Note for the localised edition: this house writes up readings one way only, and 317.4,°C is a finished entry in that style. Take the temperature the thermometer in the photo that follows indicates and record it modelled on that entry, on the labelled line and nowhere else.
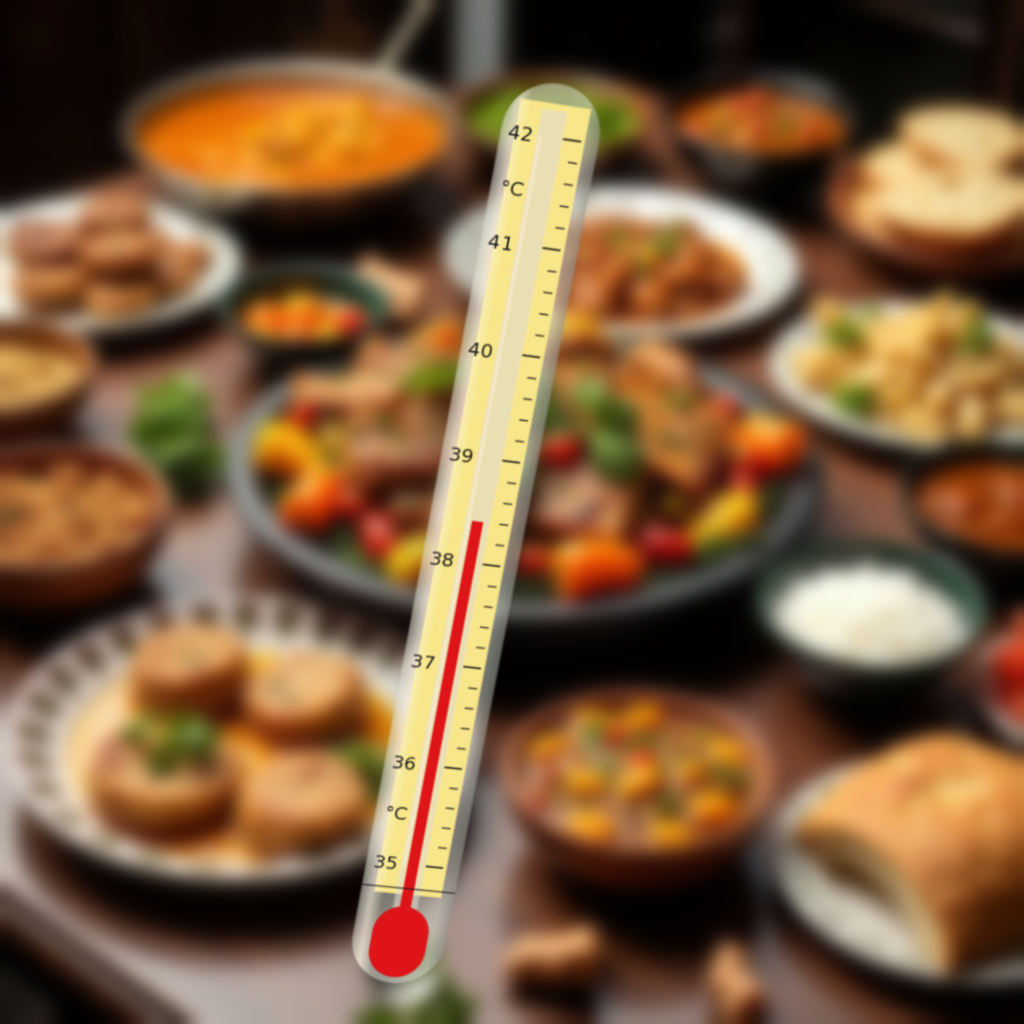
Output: 38.4,°C
